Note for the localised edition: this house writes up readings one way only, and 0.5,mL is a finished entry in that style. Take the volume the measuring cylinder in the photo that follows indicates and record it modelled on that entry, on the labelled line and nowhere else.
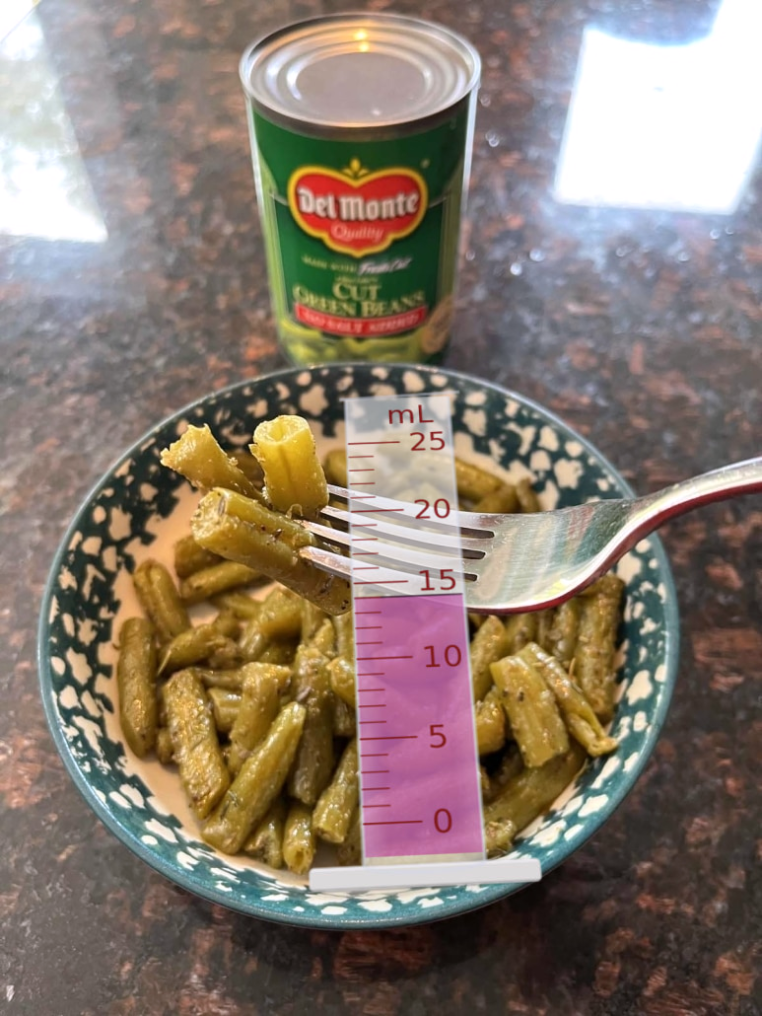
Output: 14,mL
